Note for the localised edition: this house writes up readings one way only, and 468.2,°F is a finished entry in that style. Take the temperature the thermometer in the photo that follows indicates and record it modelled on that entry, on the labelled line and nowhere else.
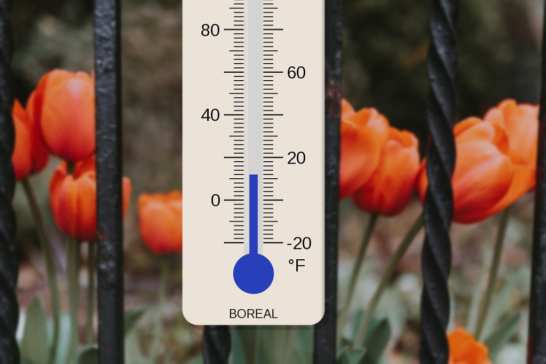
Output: 12,°F
